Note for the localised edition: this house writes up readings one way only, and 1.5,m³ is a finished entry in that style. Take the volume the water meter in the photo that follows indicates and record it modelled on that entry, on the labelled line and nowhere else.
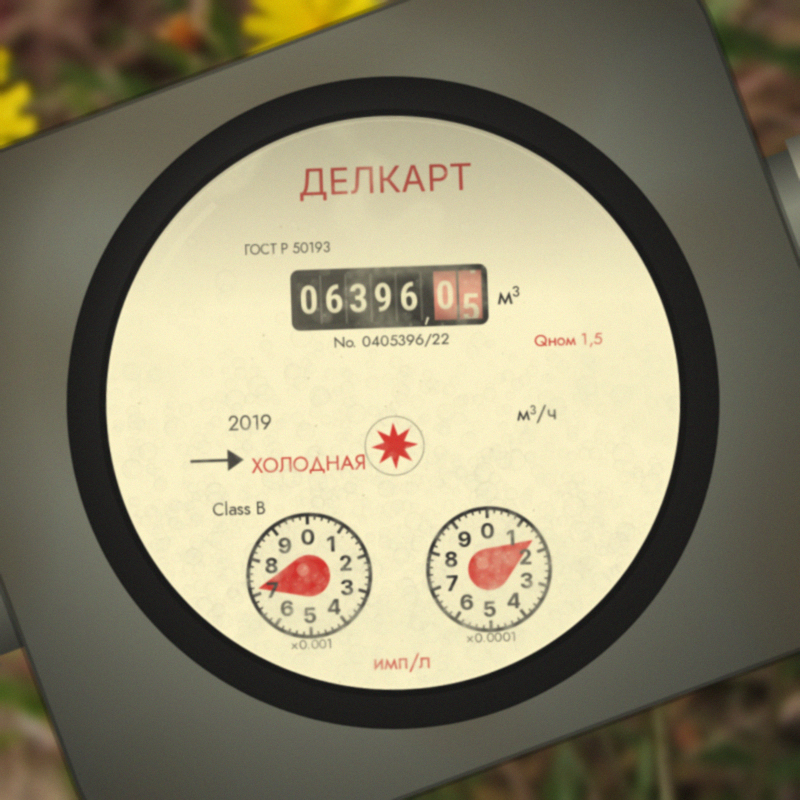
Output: 6396.0471,m³
